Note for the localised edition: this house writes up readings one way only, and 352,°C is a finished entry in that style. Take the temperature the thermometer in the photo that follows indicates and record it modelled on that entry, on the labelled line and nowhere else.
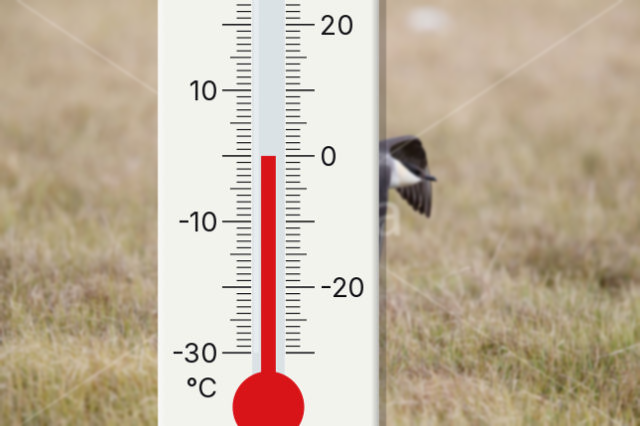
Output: 0,°C
